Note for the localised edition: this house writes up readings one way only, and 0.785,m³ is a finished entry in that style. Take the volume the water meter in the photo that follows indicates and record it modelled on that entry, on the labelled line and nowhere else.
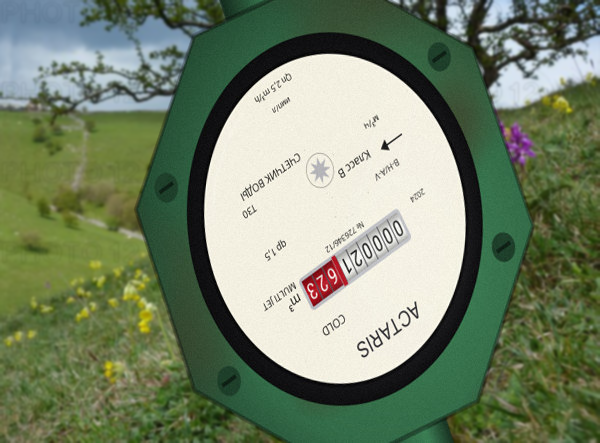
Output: 21.623,m³
